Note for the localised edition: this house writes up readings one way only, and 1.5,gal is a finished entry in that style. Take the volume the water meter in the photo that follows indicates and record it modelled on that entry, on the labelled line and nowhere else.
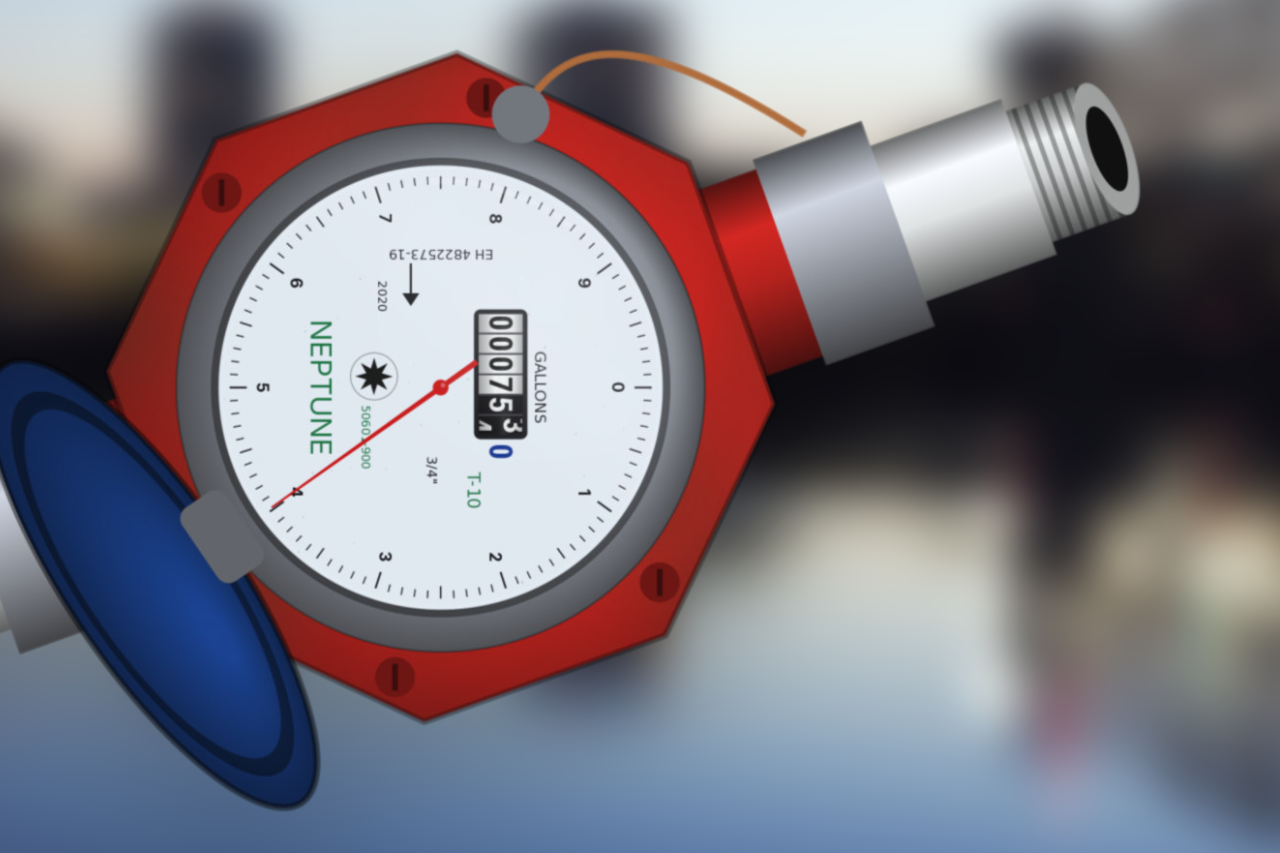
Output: 7534.0,gal
